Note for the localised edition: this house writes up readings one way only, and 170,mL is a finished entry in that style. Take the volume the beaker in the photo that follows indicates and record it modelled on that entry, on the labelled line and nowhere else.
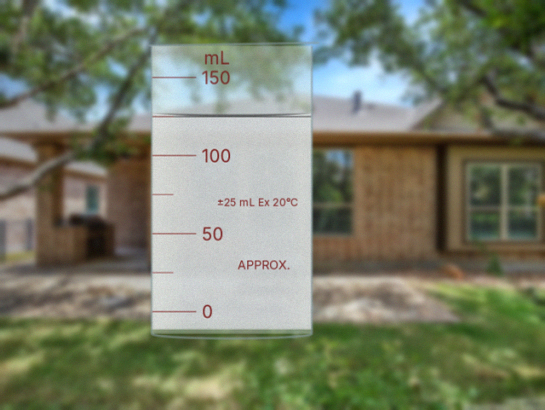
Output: 125,mL
